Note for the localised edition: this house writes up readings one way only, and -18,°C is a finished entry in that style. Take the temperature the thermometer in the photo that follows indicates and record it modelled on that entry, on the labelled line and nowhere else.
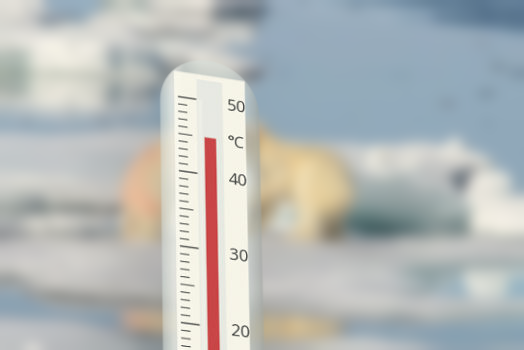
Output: 45,°C
